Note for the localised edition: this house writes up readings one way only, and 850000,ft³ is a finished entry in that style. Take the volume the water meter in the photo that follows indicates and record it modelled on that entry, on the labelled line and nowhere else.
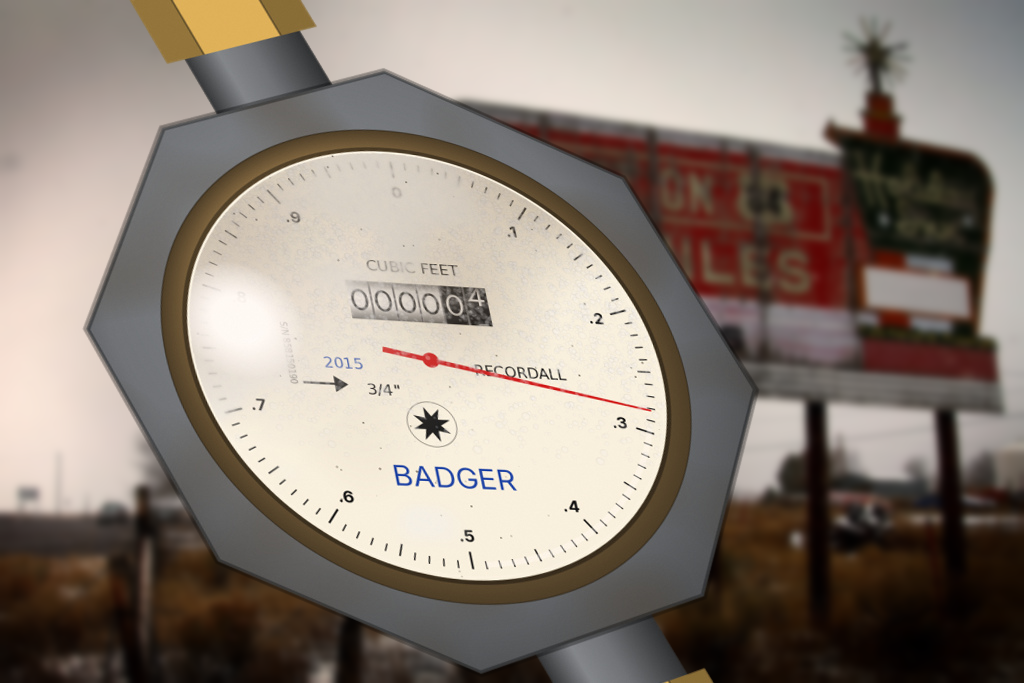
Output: 4.28,ft³
